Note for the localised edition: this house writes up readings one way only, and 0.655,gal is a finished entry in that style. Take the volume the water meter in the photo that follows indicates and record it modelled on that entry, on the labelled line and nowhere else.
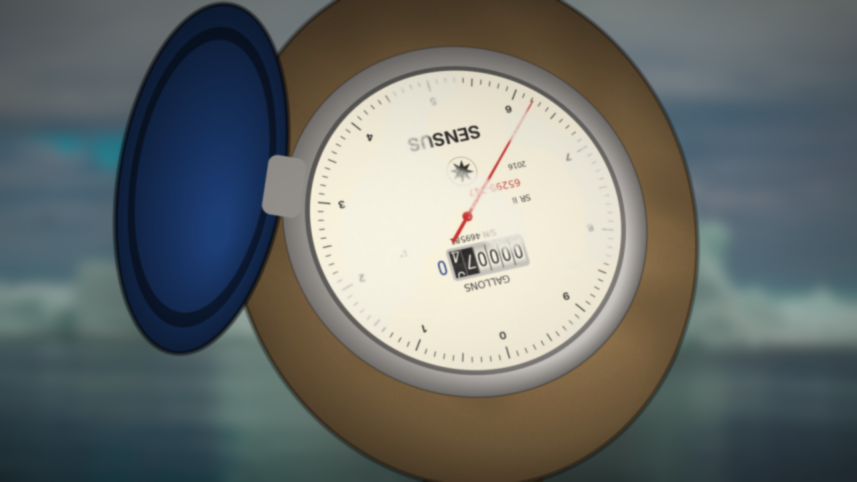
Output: 736.2,gal
